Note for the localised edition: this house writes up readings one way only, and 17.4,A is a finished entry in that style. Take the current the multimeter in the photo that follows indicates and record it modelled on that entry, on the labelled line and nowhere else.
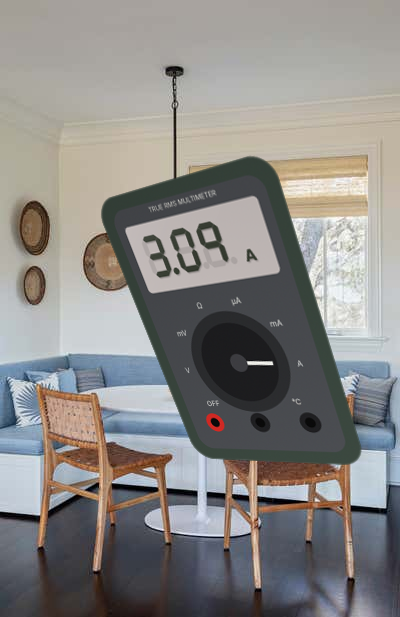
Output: 3.09,A
